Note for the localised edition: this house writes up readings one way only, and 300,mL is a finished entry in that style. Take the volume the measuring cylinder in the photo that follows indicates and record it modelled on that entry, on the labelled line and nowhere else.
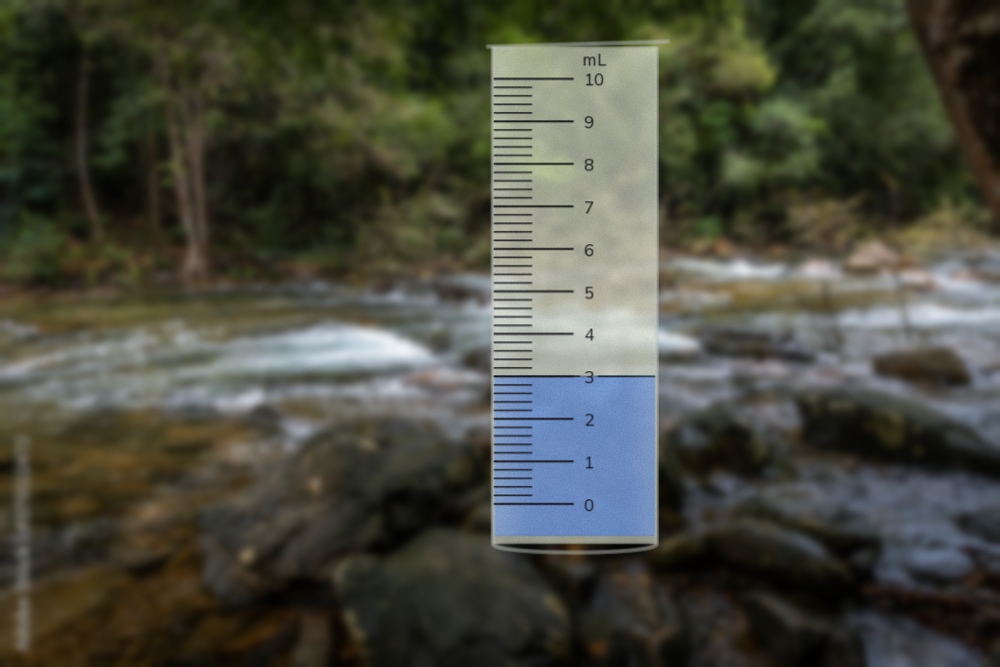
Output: 3,mL
